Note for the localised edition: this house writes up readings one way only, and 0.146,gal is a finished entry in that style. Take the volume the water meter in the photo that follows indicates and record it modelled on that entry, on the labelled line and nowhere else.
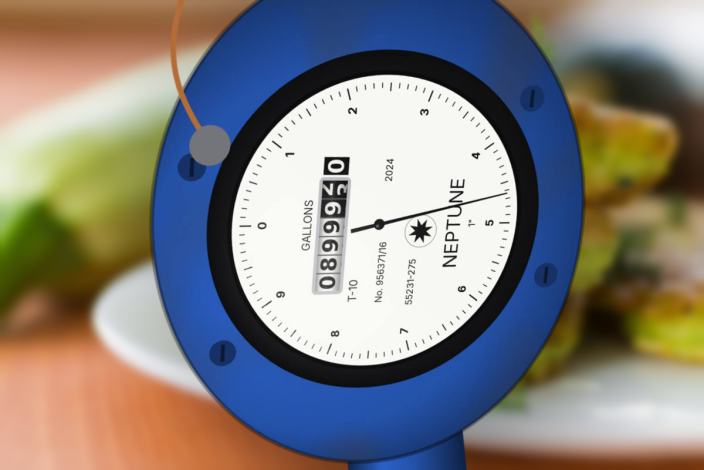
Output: 899924.6,gal
